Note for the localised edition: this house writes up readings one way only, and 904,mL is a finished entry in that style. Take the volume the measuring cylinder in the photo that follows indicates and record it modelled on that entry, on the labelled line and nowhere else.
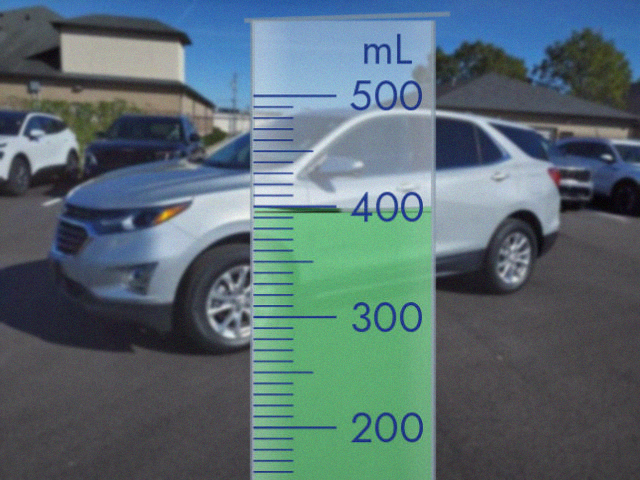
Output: 395,mL
